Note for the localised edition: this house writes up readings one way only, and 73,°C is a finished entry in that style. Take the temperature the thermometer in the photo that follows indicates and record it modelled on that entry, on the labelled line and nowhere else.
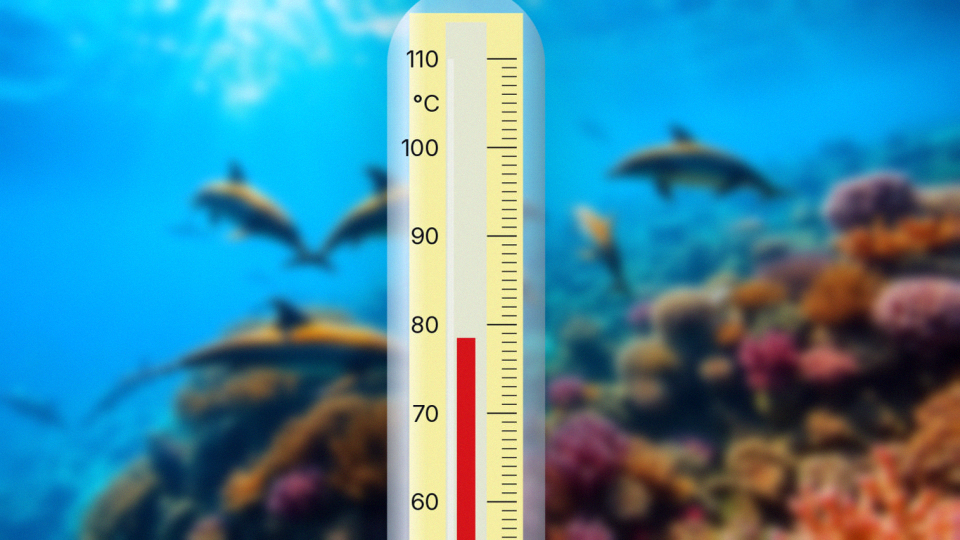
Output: 78.5,°C
